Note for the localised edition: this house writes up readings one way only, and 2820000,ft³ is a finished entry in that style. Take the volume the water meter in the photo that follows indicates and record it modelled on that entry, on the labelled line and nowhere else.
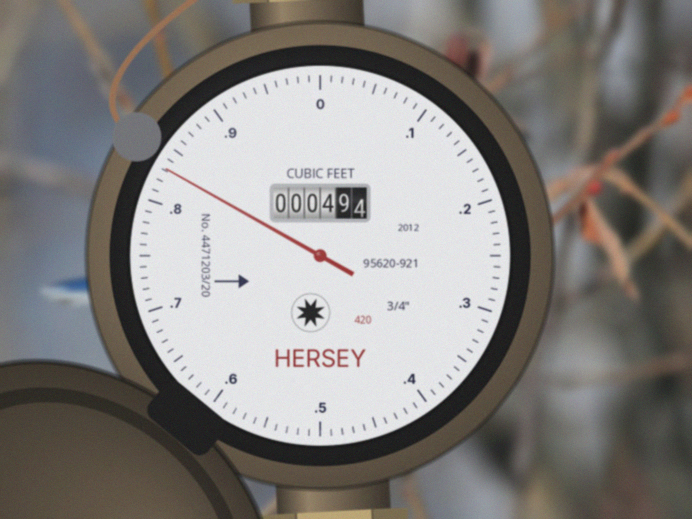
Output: 493.83,ft³
